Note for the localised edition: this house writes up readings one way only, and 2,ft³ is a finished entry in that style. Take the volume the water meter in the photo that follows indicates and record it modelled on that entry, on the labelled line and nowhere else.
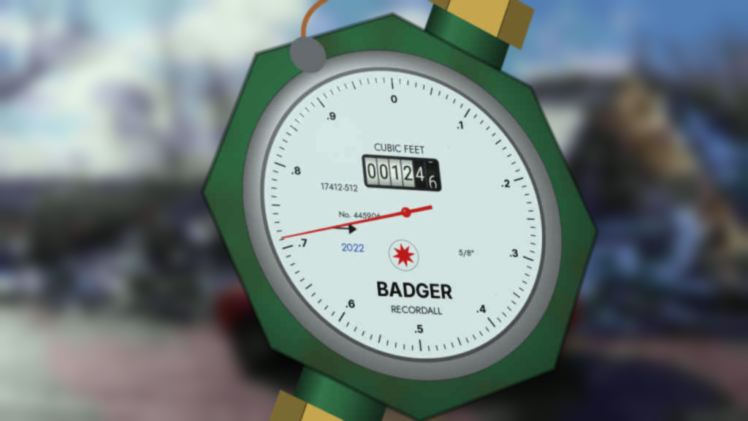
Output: 1245.71,ft³
